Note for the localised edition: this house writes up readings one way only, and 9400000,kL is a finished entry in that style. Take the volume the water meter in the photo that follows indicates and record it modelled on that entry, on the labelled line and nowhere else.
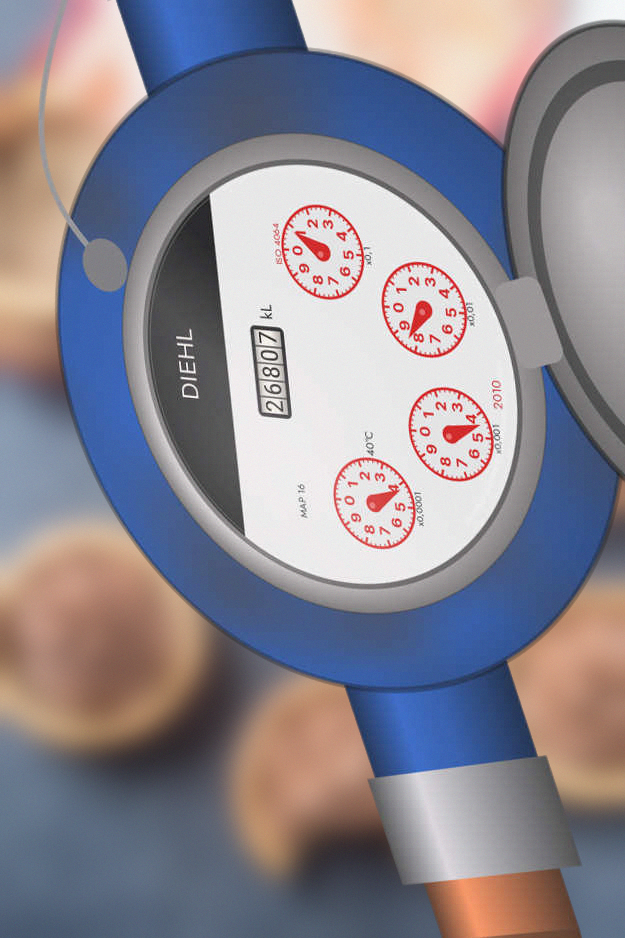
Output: 26807.0844,kL
